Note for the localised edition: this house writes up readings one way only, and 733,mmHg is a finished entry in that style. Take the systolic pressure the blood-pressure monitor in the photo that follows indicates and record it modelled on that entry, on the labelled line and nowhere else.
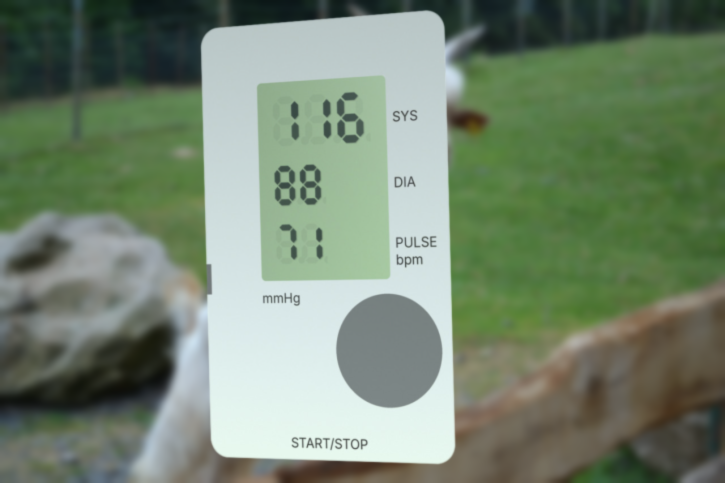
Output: 116,mmHg
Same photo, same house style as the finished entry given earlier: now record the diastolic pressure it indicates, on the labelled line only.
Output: 88,mmHg
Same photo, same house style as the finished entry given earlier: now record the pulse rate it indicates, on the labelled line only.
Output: 71,bpm
